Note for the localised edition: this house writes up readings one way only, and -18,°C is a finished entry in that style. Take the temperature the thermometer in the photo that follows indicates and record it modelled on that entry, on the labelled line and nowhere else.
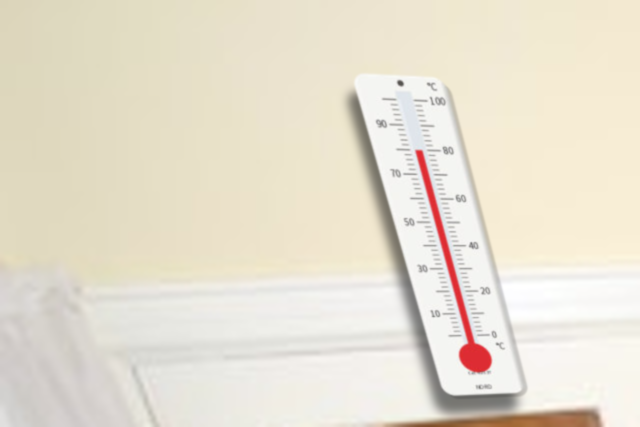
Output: 80,°C
